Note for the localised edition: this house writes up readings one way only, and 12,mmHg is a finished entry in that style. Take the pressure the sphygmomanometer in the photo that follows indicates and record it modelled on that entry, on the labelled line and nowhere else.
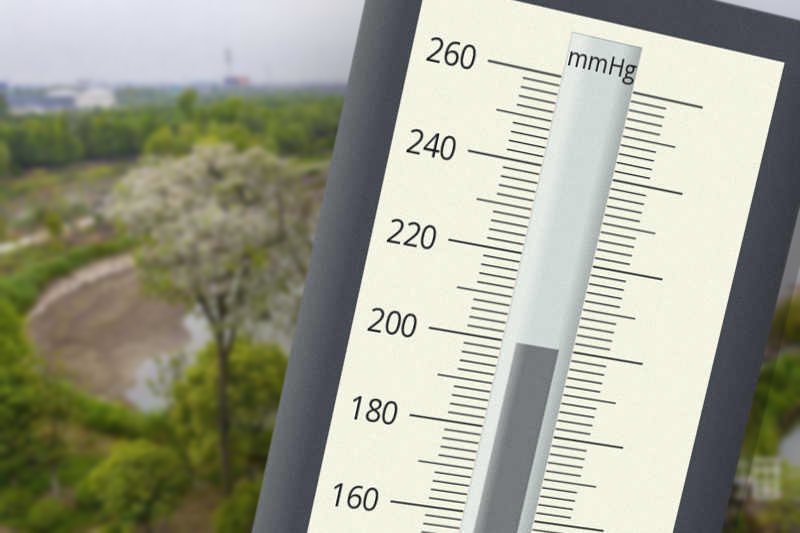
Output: 200,mmHg
